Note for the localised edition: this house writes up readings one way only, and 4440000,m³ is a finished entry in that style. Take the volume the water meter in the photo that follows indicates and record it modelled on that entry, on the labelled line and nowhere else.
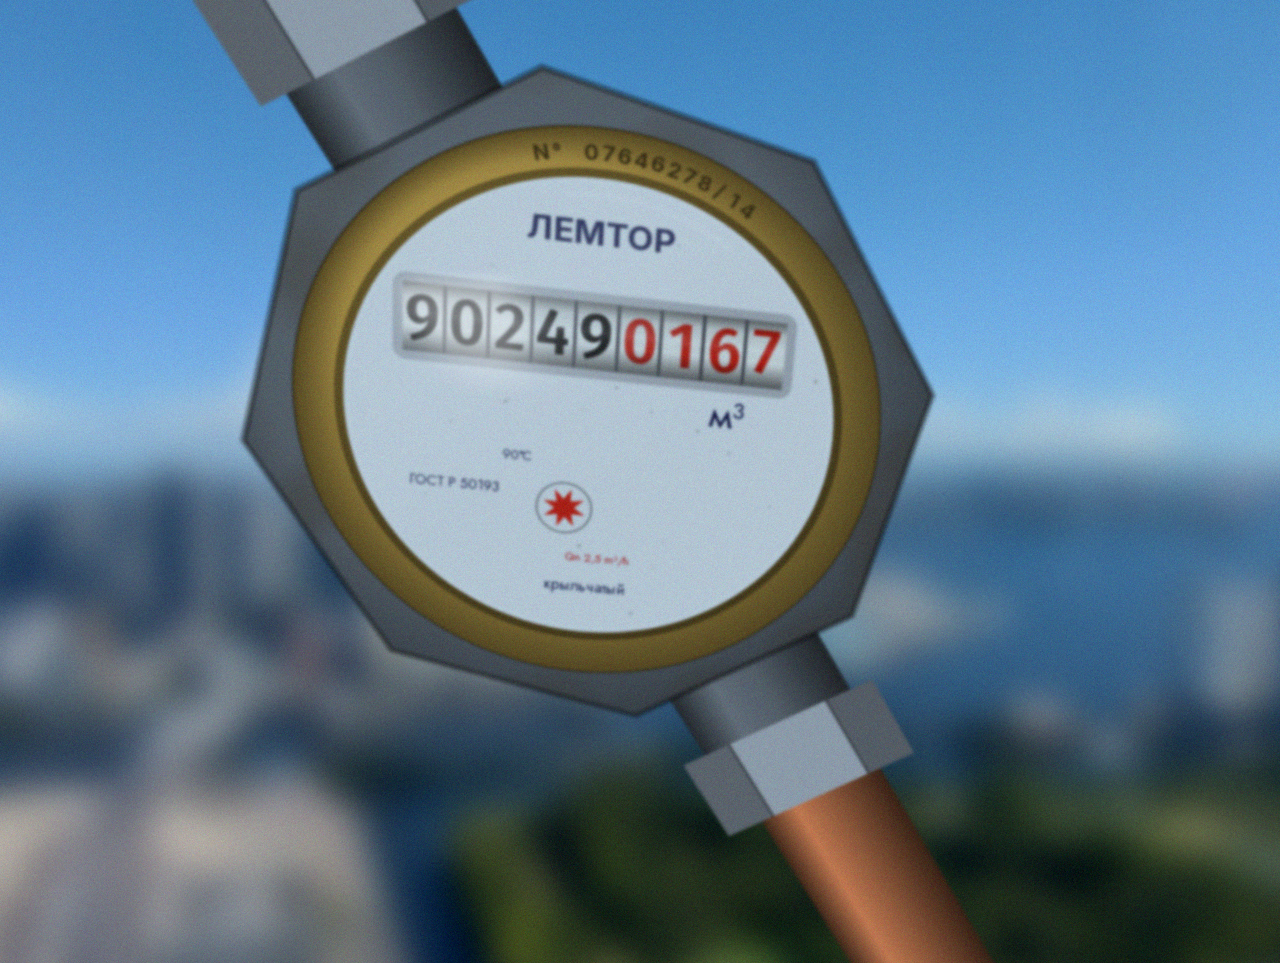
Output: 90249.0167,m³
